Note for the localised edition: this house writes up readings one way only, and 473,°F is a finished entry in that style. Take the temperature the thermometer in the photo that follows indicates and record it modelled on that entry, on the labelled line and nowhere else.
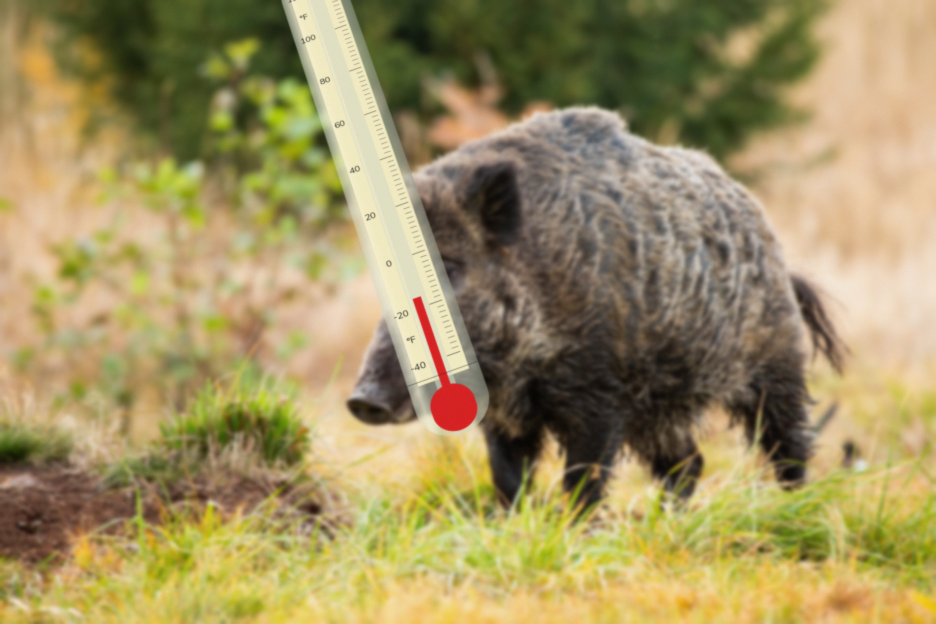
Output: -16,°F
